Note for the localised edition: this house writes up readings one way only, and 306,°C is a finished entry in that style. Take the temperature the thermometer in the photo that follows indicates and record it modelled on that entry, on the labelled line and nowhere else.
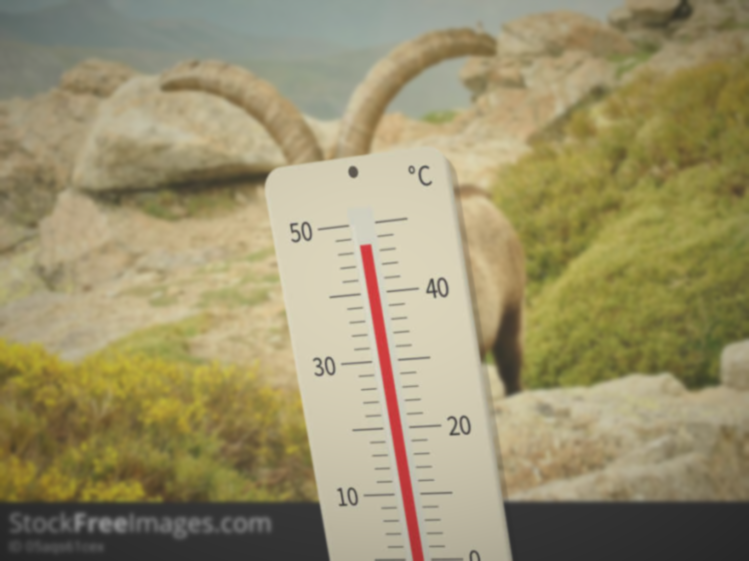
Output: 47,°C
